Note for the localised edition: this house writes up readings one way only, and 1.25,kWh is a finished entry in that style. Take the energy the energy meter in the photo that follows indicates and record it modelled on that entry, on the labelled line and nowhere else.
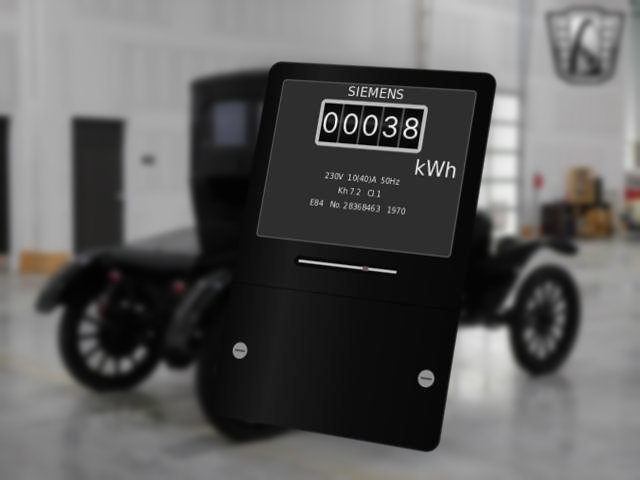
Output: 38,kWh
